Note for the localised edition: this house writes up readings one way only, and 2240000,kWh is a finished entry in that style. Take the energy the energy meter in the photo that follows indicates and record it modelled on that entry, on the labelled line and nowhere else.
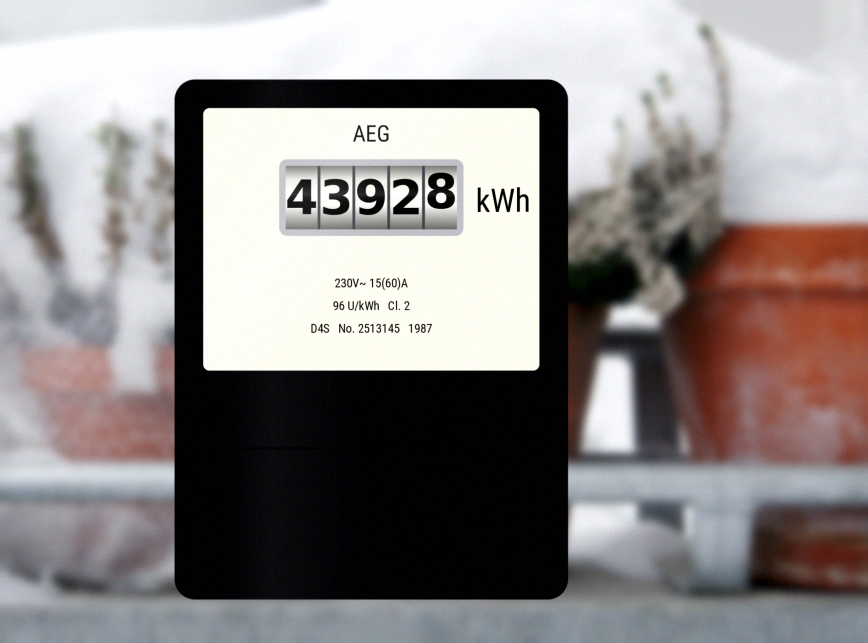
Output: 43928,kWh
